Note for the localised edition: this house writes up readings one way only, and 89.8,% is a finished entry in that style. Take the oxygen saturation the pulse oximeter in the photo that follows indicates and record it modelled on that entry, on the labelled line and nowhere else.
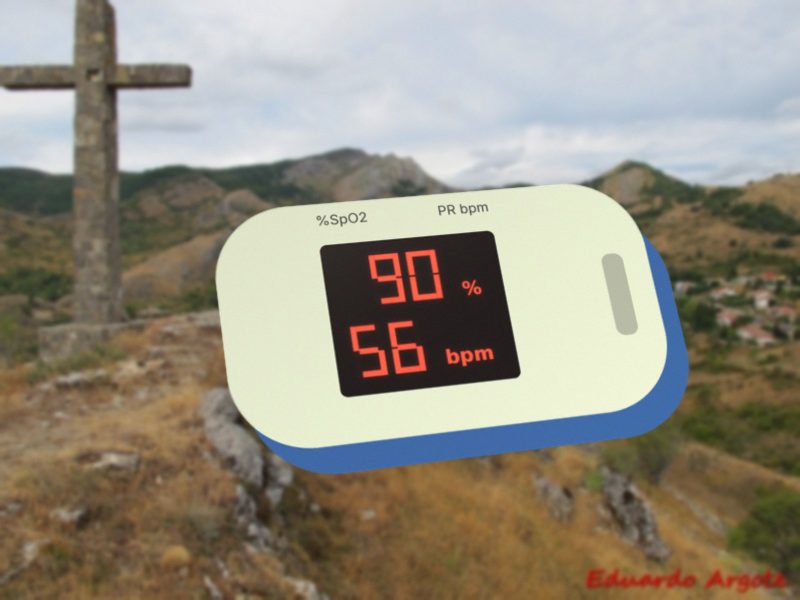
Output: 90,%
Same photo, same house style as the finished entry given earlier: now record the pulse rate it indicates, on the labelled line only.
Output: 56,bpm
